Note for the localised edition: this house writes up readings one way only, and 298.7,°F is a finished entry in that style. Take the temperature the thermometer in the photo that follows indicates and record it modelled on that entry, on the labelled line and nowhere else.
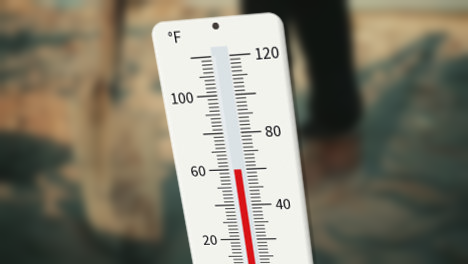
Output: 60,°F
